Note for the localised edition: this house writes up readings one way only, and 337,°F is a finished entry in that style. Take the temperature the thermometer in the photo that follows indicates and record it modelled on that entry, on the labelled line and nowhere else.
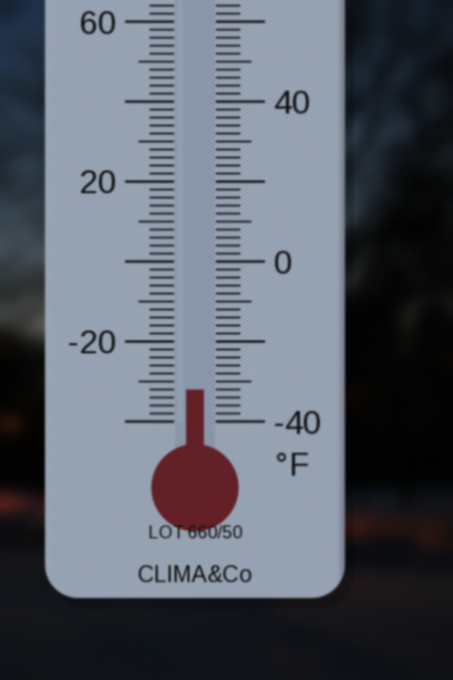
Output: -32,°F
